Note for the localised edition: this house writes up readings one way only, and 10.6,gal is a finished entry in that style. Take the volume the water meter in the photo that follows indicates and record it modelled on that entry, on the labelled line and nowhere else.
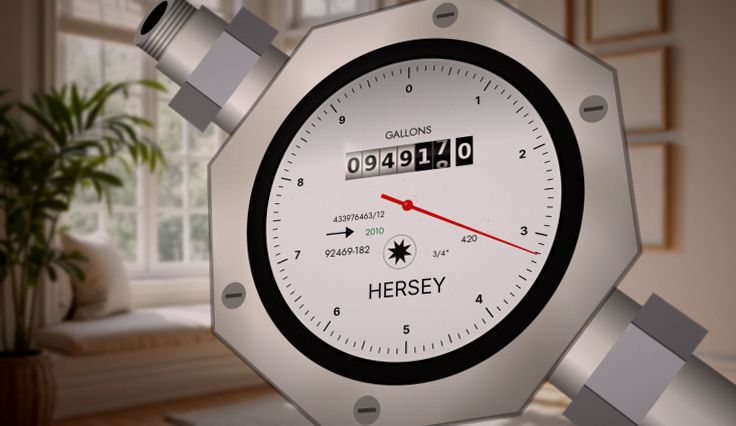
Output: 949173.2,gal
